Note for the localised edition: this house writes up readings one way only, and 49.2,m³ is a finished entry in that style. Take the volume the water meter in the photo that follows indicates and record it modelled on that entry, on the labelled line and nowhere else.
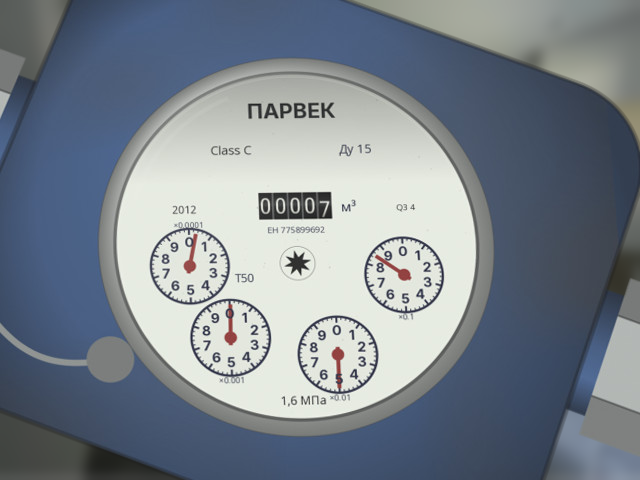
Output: 6.8500,m³
